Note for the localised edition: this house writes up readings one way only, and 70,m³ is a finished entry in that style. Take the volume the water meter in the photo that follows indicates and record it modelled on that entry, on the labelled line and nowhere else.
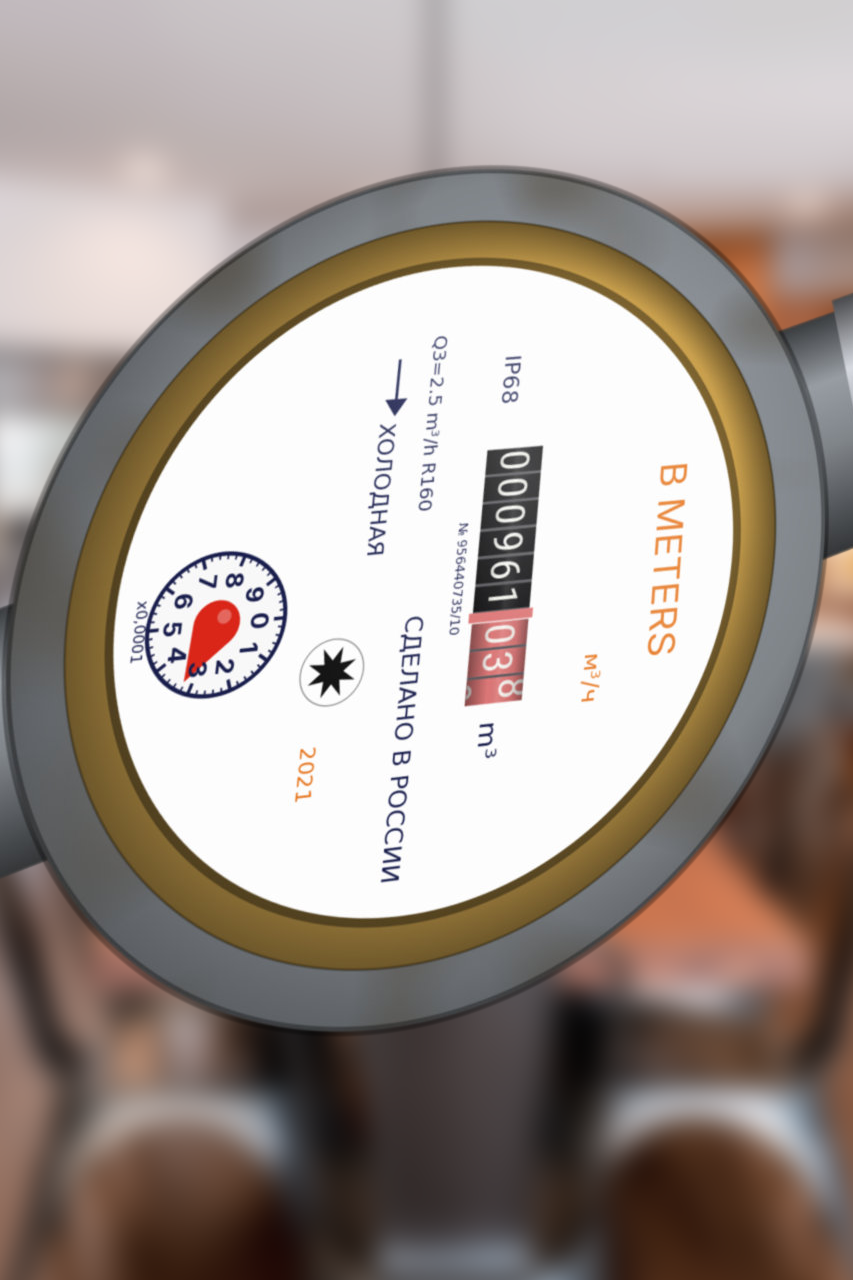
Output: 961.0383,m³
